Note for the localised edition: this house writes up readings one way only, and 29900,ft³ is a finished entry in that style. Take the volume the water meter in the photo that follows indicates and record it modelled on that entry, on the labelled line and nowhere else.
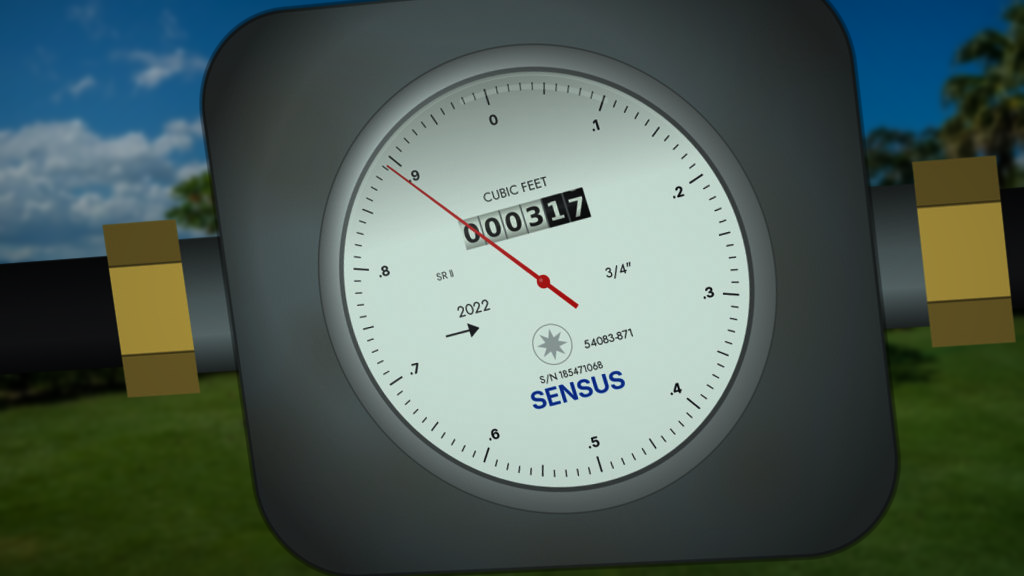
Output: 316.89,ft³
